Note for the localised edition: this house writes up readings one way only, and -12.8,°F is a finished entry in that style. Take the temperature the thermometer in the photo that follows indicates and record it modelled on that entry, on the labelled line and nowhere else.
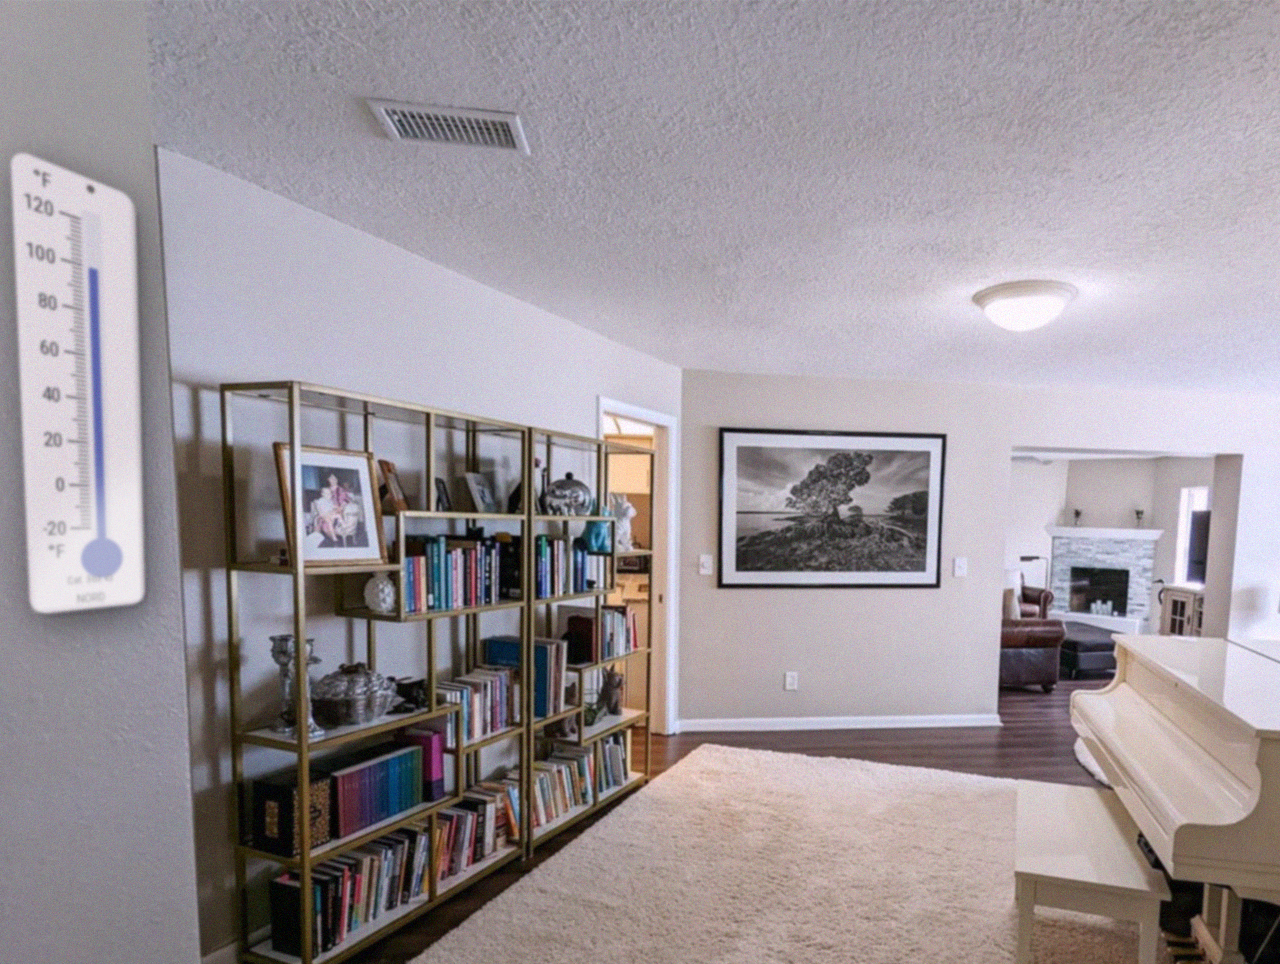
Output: 100,°F
